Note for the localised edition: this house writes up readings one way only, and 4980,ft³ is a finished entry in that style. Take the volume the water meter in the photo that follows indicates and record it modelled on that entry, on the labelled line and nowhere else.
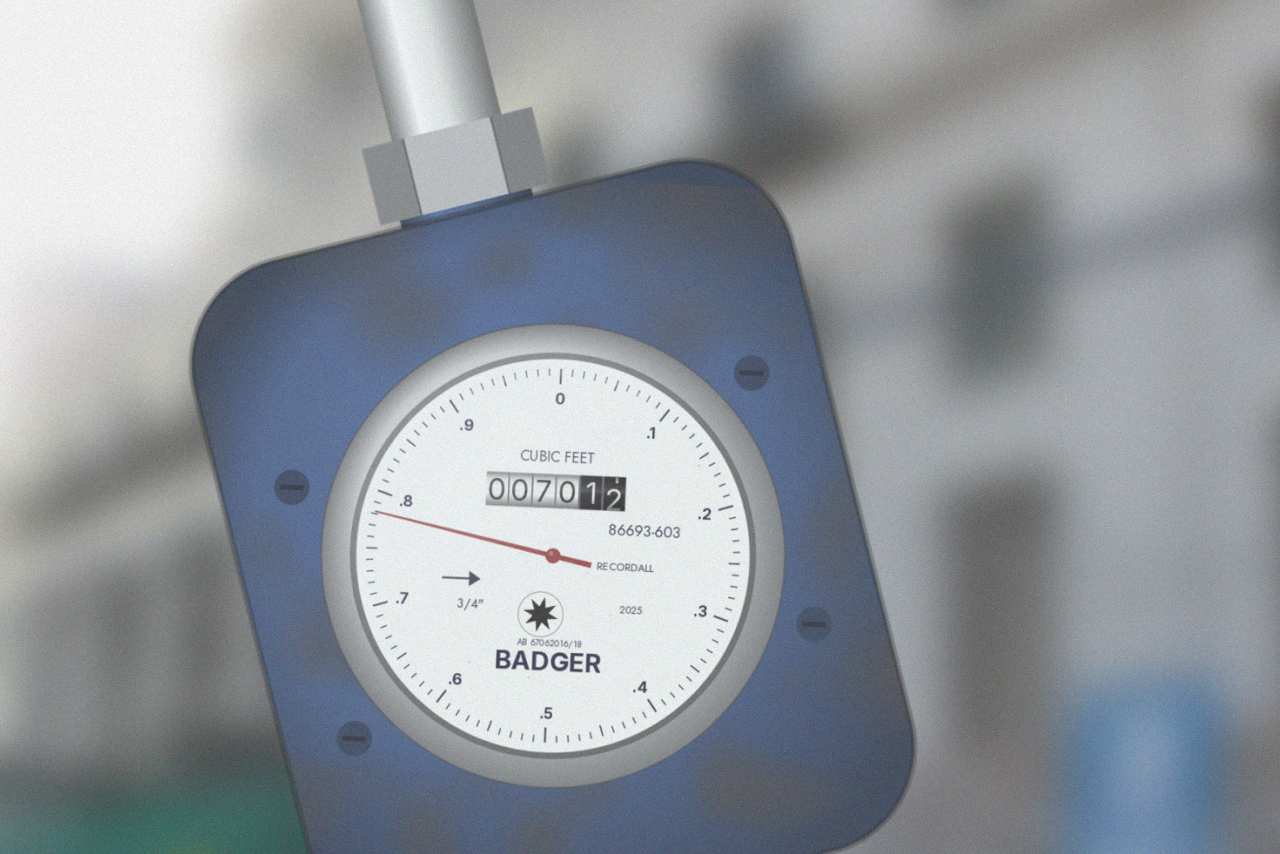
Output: 7011.78,ft³
